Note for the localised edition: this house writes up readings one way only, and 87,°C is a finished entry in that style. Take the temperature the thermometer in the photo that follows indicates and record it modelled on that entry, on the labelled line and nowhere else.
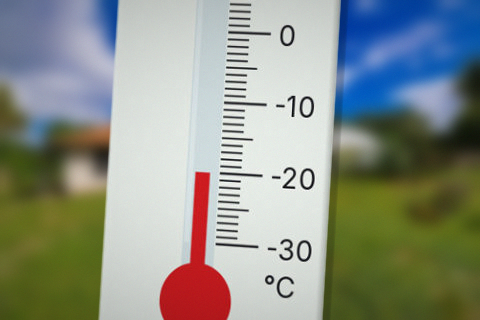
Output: -20,°C
